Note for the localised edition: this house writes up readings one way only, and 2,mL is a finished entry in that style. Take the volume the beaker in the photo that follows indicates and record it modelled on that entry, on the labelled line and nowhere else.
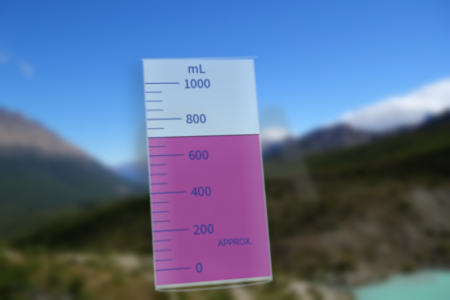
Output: 700,mL
